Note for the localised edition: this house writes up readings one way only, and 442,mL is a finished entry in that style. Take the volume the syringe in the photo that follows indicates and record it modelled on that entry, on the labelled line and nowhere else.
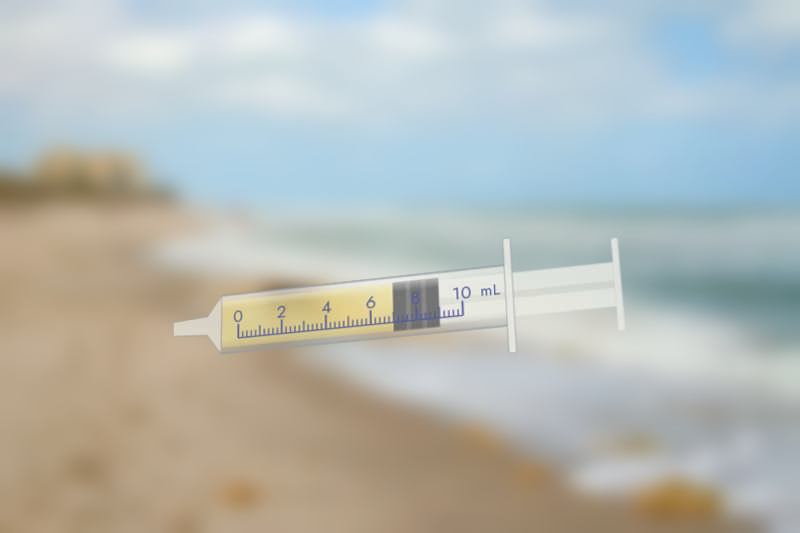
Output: 7,mL
